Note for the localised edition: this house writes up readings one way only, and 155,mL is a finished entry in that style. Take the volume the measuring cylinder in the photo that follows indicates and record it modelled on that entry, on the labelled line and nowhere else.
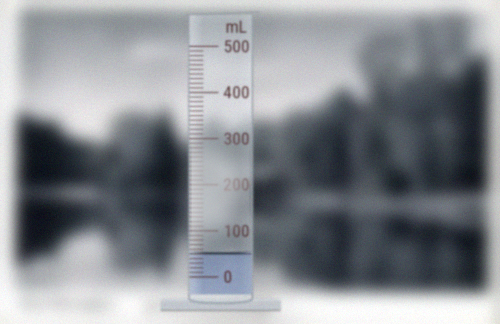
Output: 50,mL
